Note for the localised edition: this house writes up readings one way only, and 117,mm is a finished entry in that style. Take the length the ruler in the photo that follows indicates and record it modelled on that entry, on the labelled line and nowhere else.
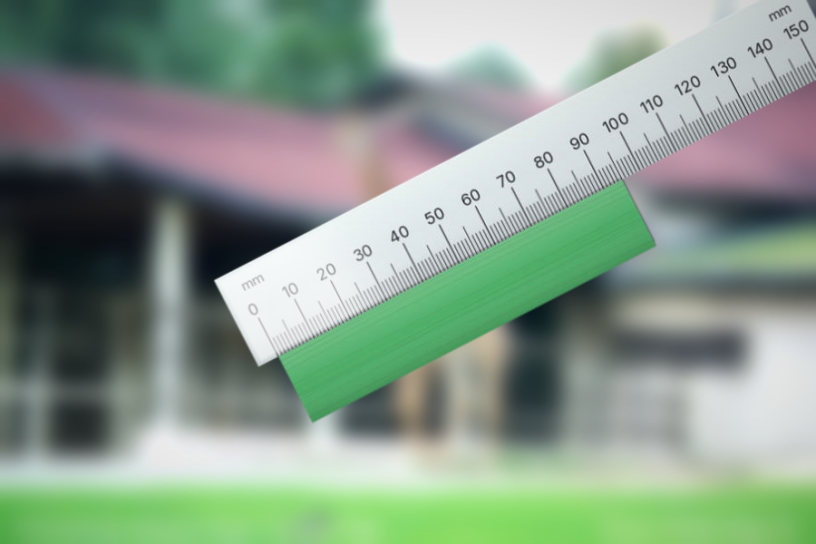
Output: 95,mm
